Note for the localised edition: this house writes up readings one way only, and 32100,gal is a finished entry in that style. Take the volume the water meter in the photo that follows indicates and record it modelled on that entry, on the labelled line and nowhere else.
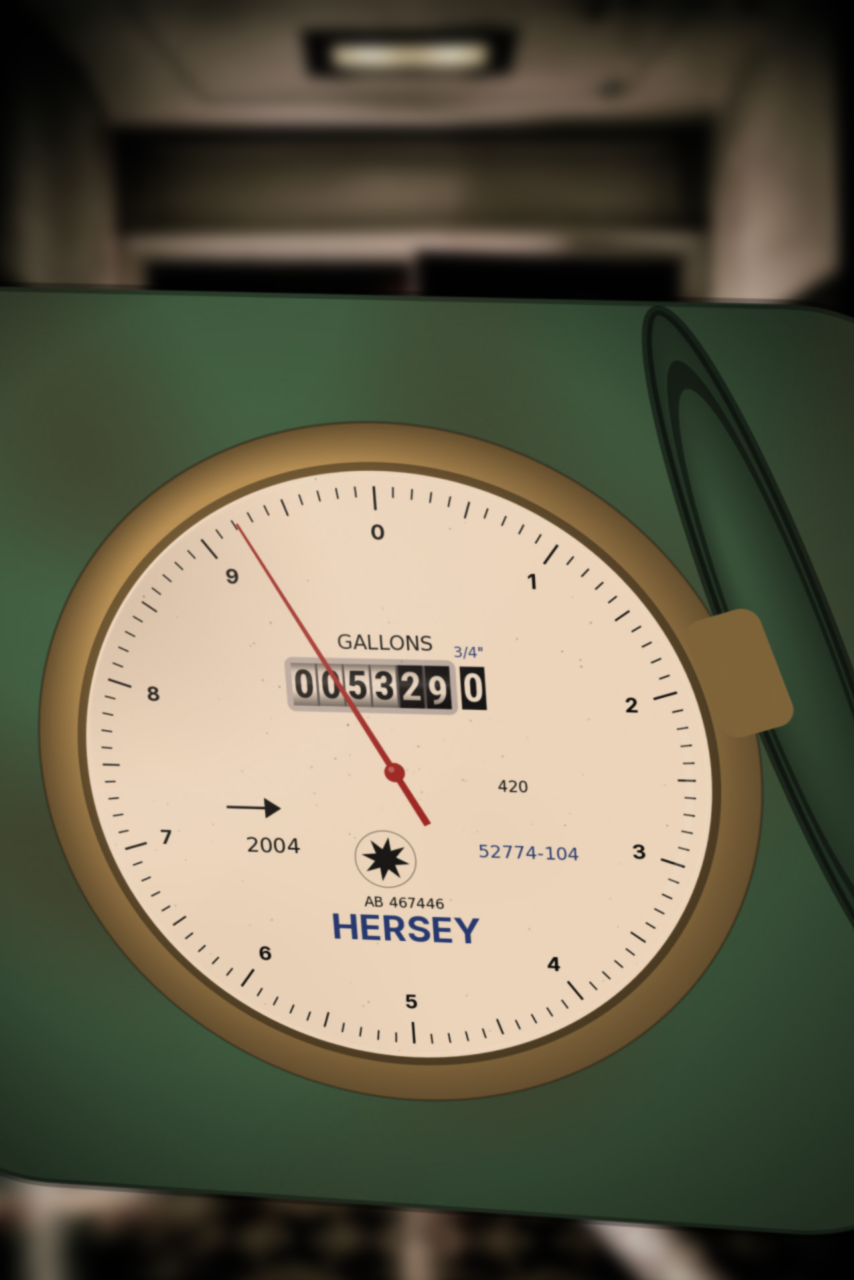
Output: 53289.2,gal
